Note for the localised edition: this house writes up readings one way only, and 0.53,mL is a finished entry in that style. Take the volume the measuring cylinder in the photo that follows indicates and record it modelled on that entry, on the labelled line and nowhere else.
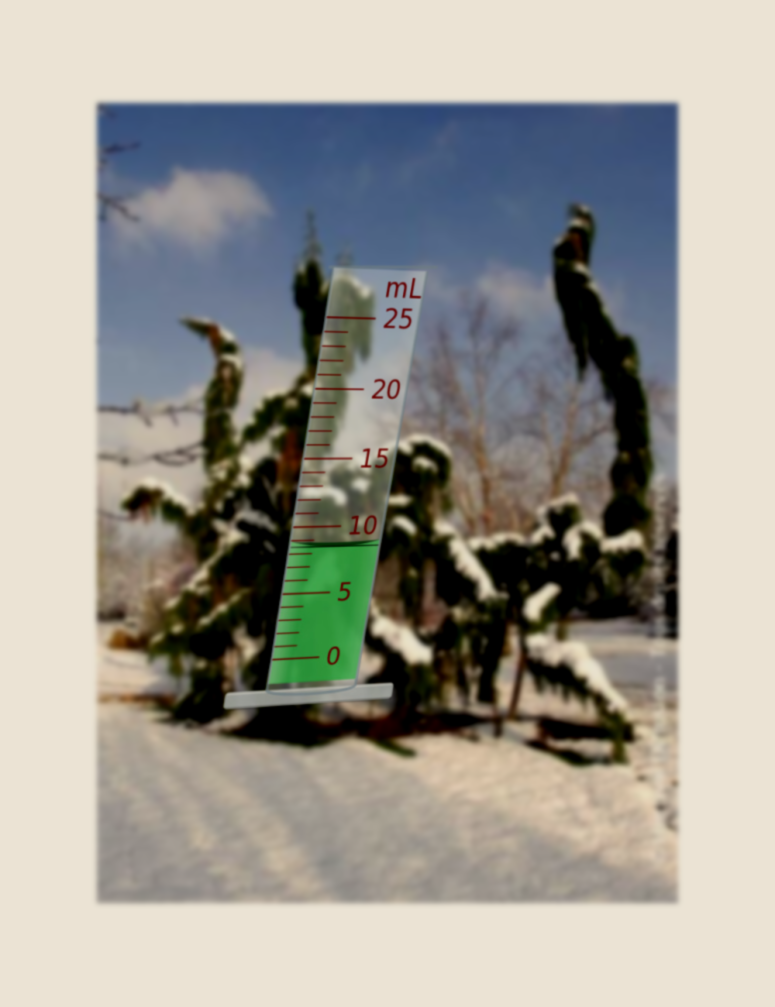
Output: 8.5,mL
